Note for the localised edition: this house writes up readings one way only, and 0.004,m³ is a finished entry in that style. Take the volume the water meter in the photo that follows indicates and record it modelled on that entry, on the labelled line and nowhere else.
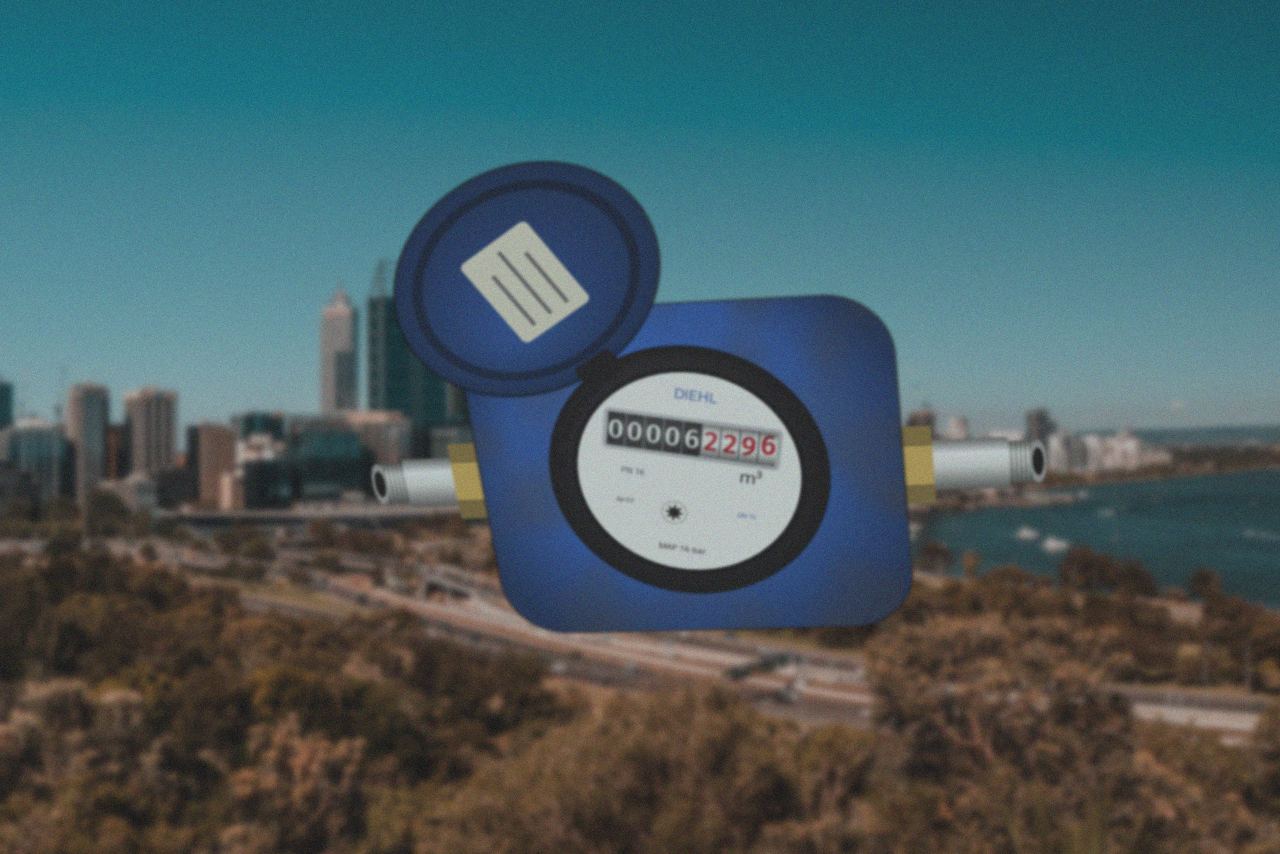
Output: 6.2296,m³
